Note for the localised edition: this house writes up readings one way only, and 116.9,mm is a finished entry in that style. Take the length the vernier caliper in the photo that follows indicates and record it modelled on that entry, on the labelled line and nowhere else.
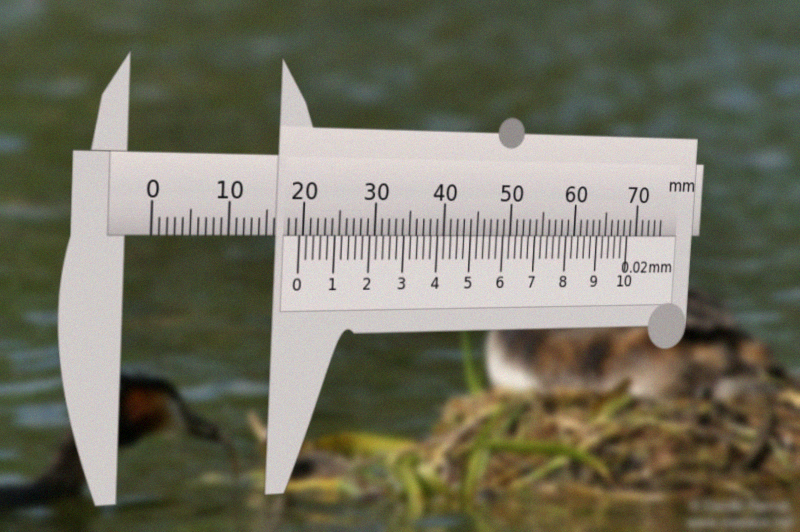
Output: 19.5,mm
